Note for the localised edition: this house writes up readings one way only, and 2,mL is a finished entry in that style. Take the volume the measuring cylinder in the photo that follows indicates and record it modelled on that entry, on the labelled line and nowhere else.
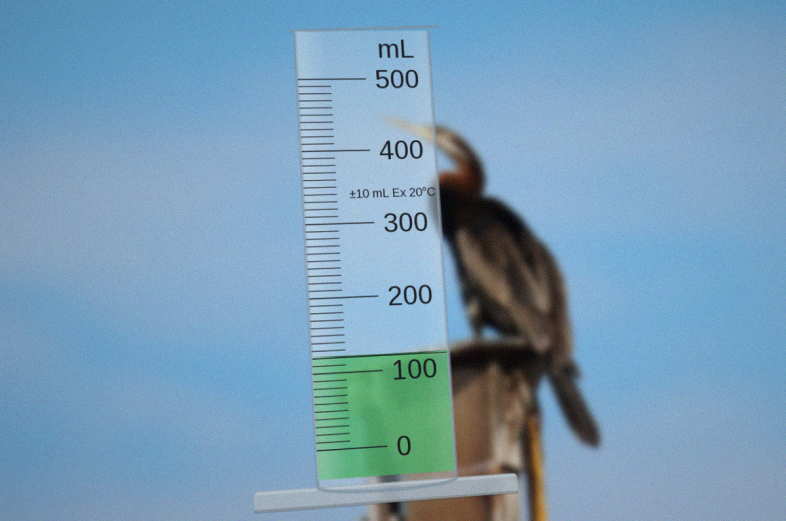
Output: 120,mL
